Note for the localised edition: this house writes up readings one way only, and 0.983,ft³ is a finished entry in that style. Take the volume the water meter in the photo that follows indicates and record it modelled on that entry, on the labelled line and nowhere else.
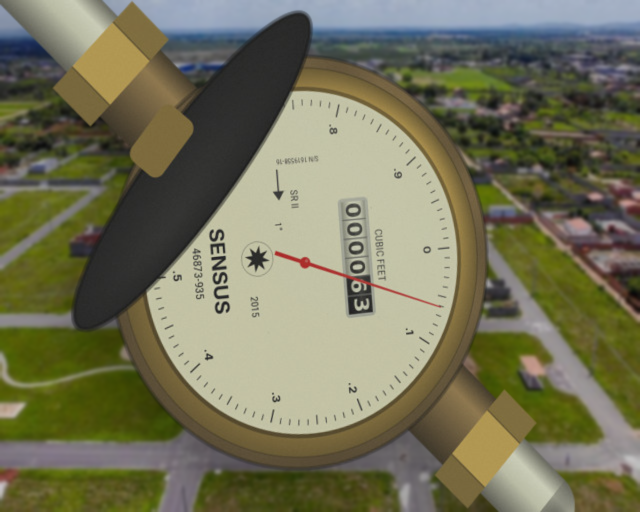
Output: 63.06,ft³
